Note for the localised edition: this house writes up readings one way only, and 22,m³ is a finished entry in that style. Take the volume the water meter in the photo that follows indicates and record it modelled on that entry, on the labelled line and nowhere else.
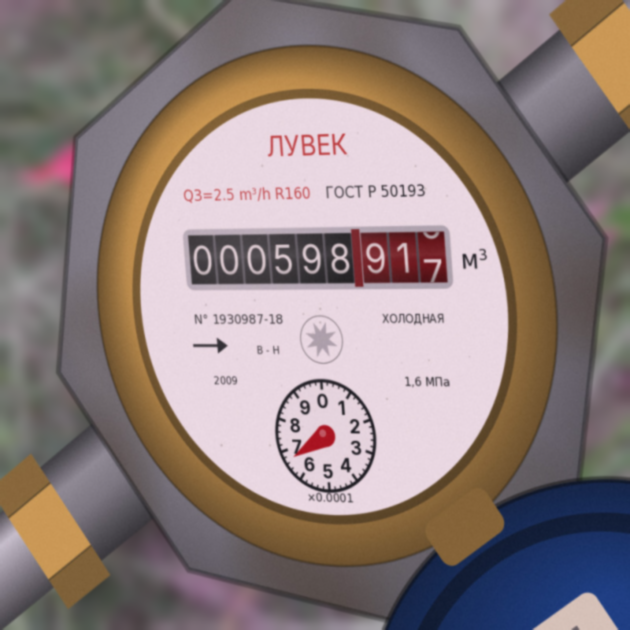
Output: 598.9166,m³
